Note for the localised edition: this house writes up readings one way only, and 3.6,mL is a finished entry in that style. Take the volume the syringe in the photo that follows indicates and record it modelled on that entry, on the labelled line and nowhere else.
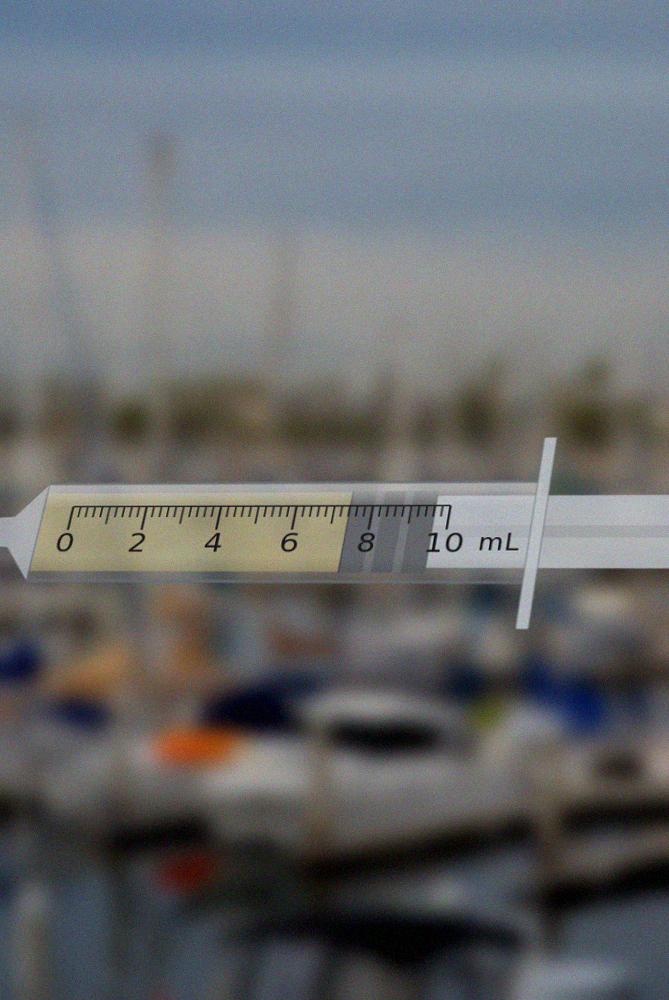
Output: 7.4,mL
